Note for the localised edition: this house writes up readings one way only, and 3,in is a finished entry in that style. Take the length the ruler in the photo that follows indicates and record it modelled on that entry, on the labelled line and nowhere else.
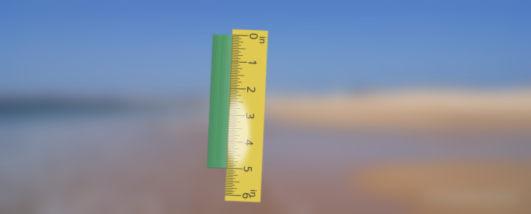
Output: 5,in
